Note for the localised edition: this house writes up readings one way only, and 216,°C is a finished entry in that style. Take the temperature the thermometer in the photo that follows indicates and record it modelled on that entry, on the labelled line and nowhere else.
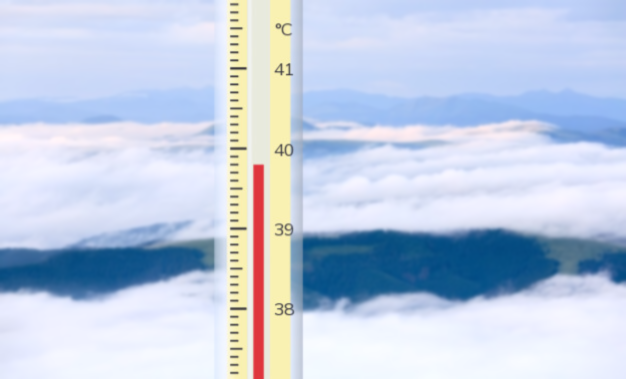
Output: 39.8,°C
